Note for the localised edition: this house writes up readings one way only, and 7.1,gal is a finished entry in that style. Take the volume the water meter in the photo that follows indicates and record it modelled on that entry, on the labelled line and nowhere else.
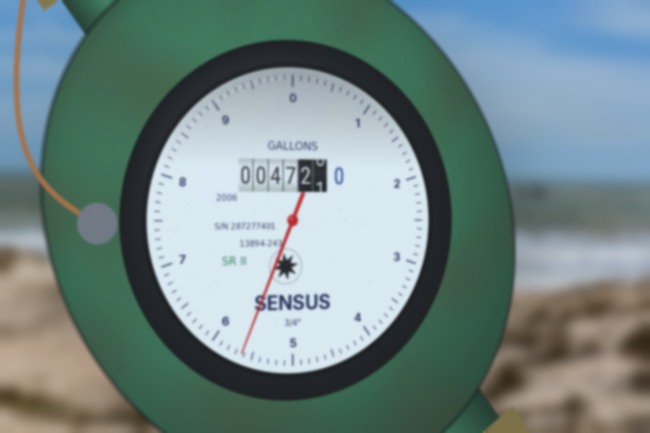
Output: 47205.6,gal
